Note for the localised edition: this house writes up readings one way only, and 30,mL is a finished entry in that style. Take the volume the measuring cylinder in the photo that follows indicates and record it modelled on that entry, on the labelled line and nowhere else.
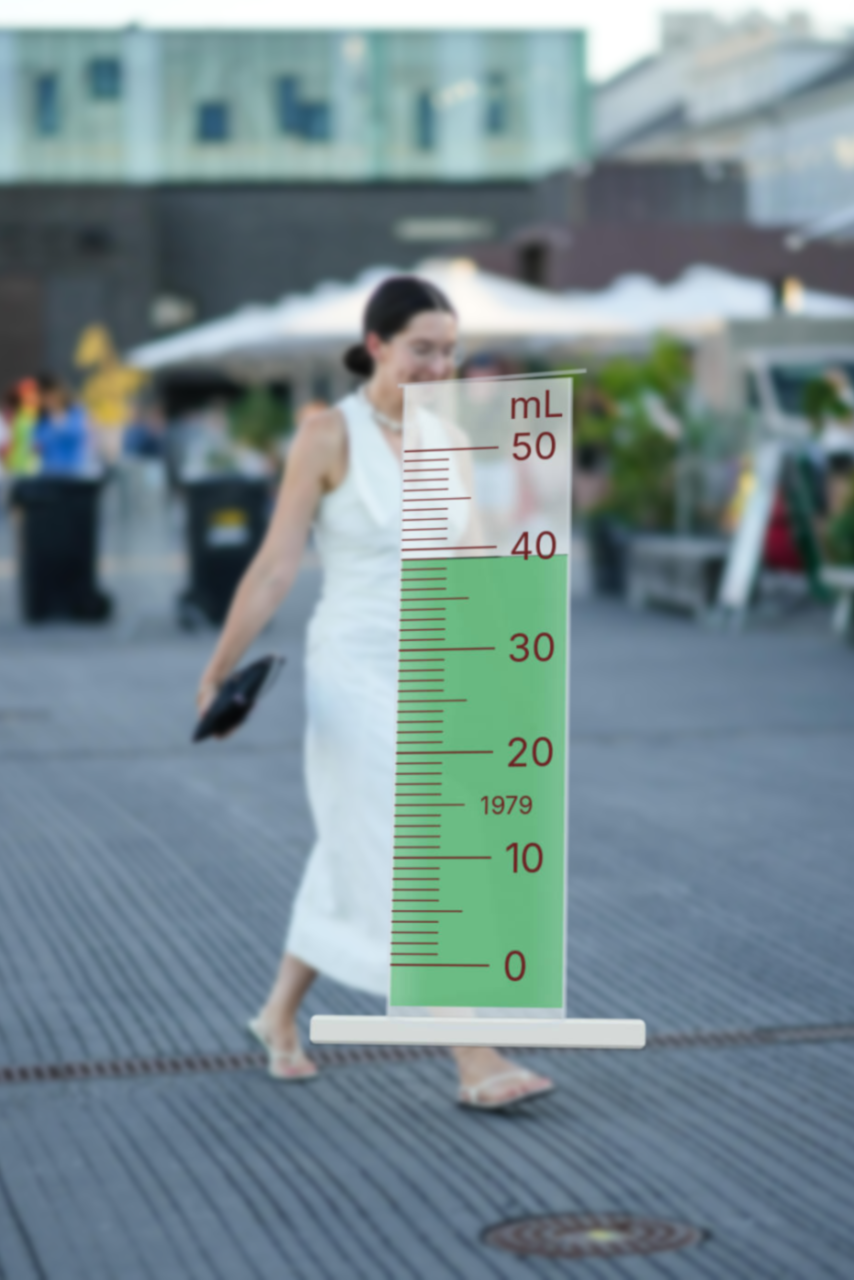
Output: 39,mL
